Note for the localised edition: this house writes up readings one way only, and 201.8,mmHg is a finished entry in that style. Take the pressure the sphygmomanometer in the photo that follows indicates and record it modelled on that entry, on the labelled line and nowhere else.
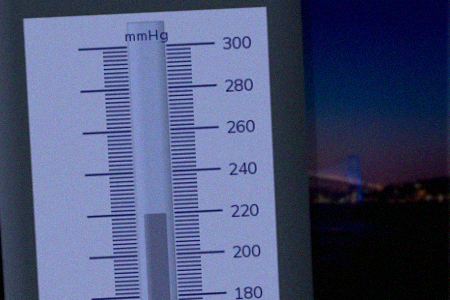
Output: 220,mmHg
